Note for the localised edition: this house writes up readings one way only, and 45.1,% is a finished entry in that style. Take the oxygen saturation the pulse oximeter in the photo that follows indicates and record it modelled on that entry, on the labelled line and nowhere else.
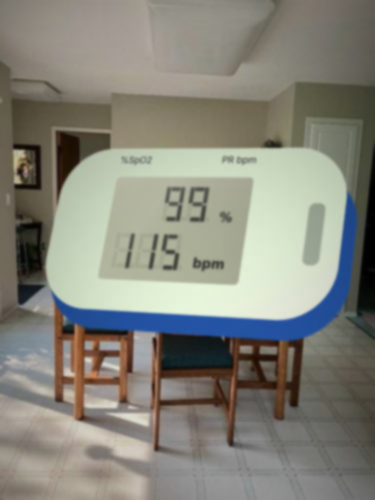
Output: 99,%
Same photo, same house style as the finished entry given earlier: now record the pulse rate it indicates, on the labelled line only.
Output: 115,bpm
